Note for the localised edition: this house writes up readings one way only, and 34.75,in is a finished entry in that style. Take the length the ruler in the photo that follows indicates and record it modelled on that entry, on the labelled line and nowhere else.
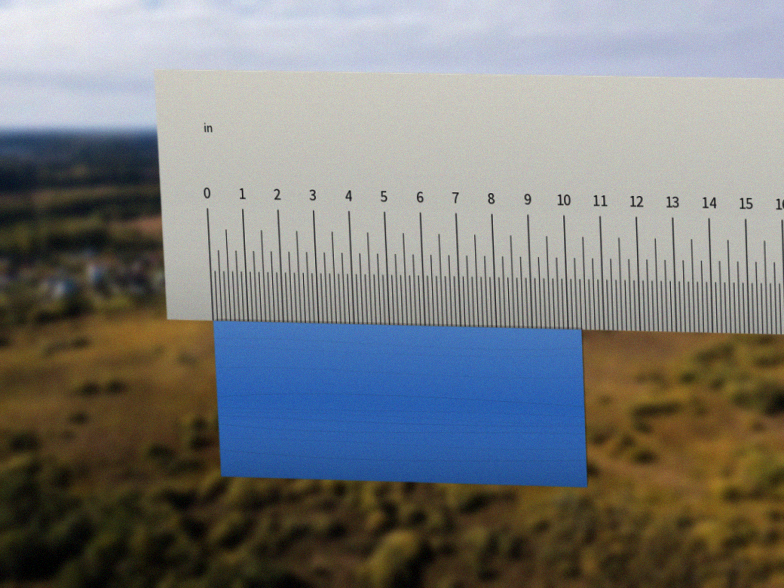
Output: 10.375,in
